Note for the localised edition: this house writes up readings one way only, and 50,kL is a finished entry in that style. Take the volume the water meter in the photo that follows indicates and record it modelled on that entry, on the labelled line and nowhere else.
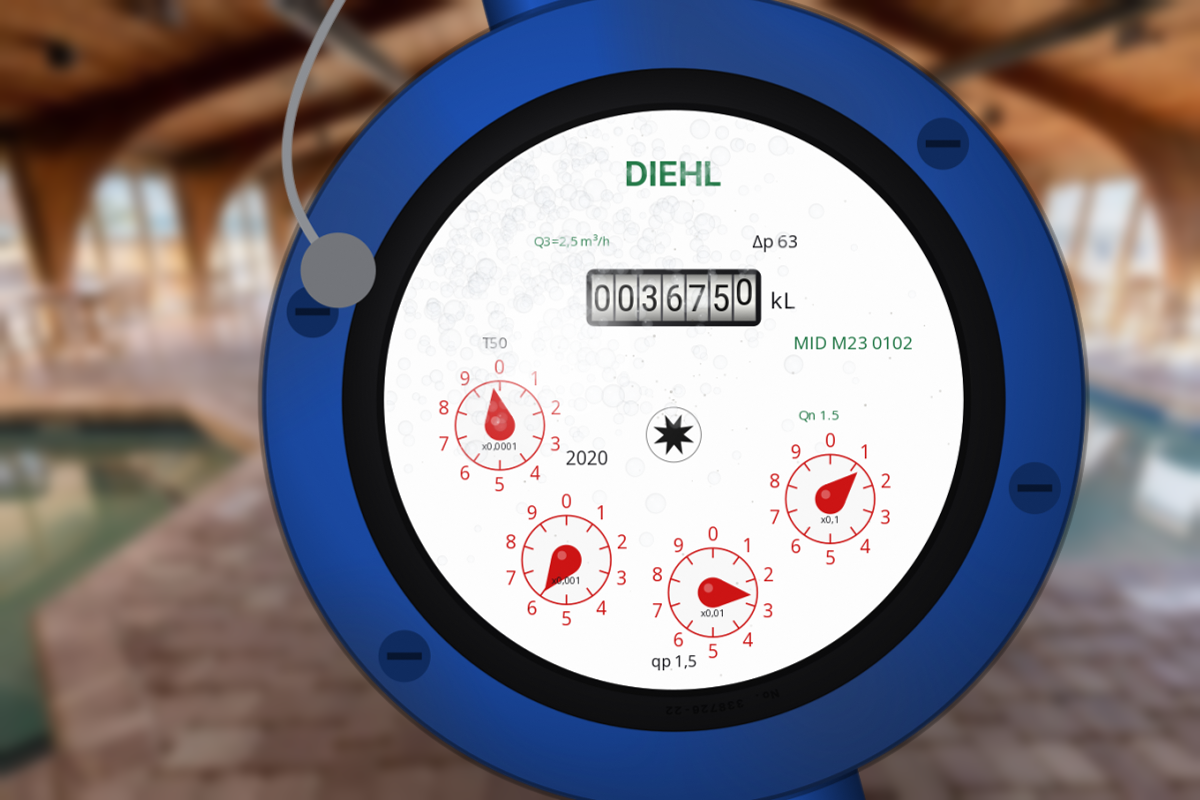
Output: 36750.1259,kL
